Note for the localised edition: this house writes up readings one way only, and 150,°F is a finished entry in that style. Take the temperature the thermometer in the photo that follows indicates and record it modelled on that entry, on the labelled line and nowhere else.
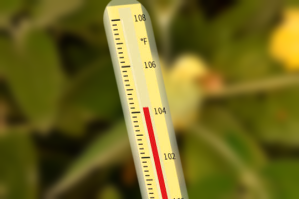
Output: 104.2,°F
